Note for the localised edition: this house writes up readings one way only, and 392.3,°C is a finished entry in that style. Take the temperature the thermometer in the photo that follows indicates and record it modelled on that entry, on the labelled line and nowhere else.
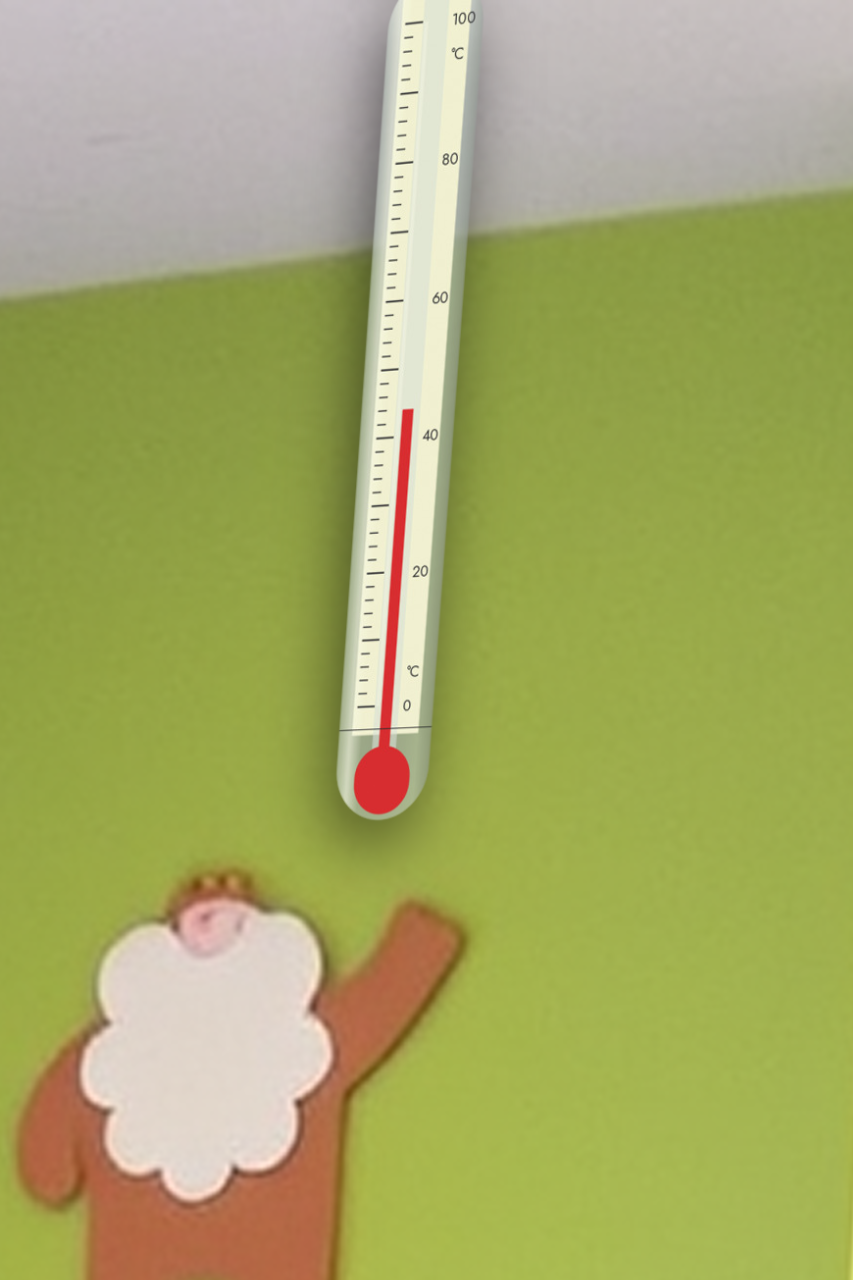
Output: 44,°C
